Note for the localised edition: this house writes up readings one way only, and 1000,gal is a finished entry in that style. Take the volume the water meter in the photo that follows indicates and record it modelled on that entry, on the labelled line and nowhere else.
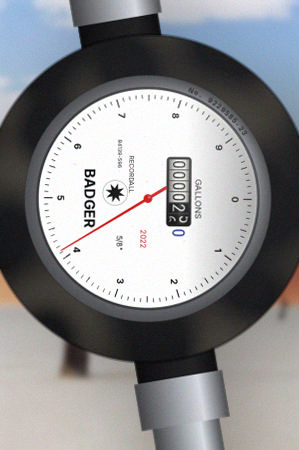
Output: 254.1,gal
